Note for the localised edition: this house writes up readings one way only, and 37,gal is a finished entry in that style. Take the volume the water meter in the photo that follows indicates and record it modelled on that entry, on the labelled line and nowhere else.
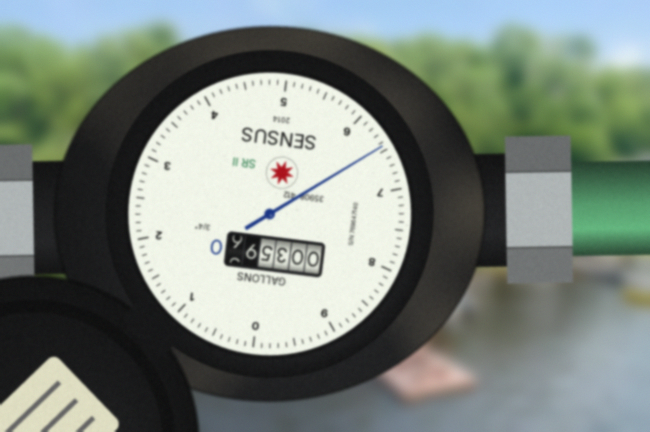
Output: 35956.4,gal
